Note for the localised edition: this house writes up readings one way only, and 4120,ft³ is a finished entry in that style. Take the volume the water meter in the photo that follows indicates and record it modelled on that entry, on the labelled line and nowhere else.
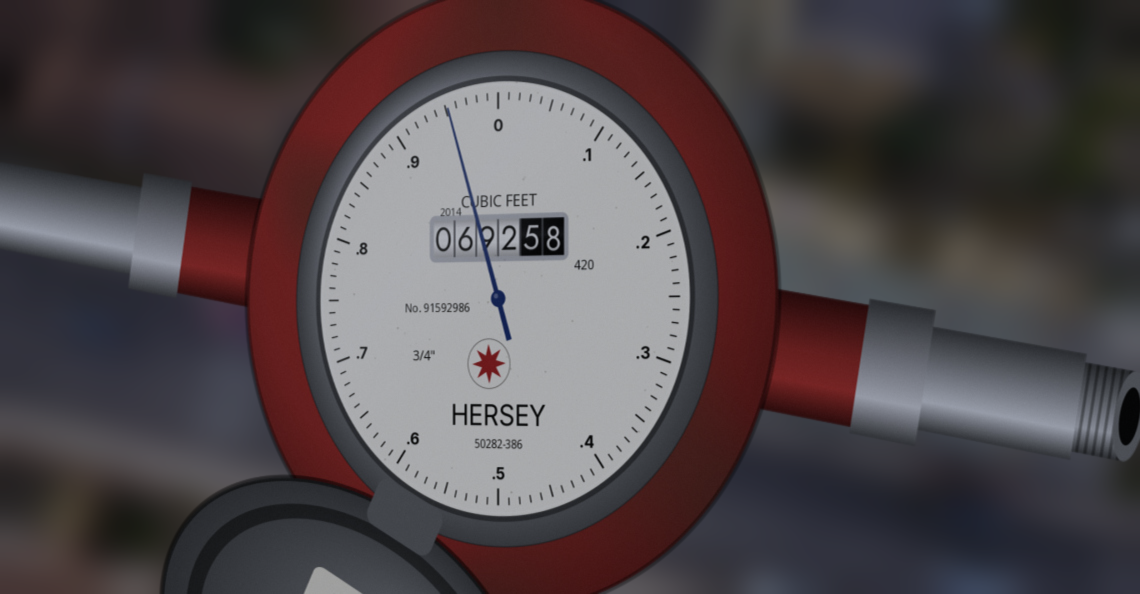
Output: 69257.95,ft³
